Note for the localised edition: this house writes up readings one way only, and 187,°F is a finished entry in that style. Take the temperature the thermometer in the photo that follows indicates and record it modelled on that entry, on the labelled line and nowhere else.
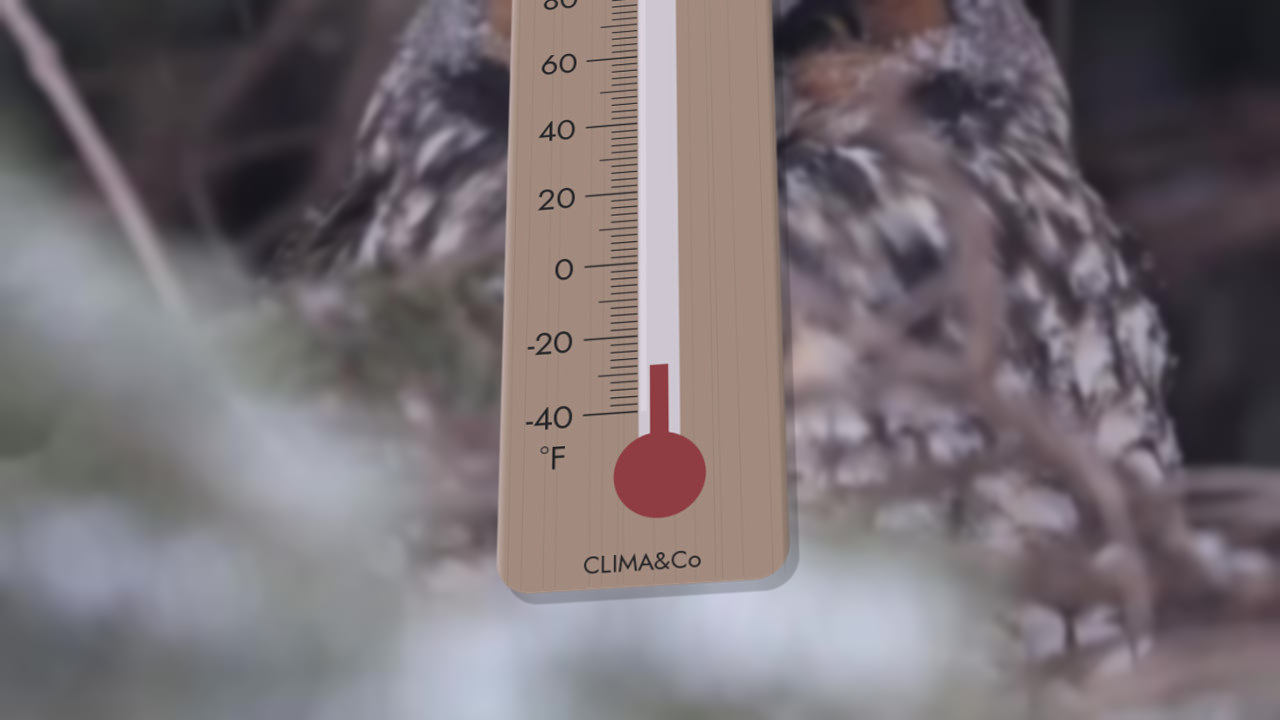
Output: -28,°F
